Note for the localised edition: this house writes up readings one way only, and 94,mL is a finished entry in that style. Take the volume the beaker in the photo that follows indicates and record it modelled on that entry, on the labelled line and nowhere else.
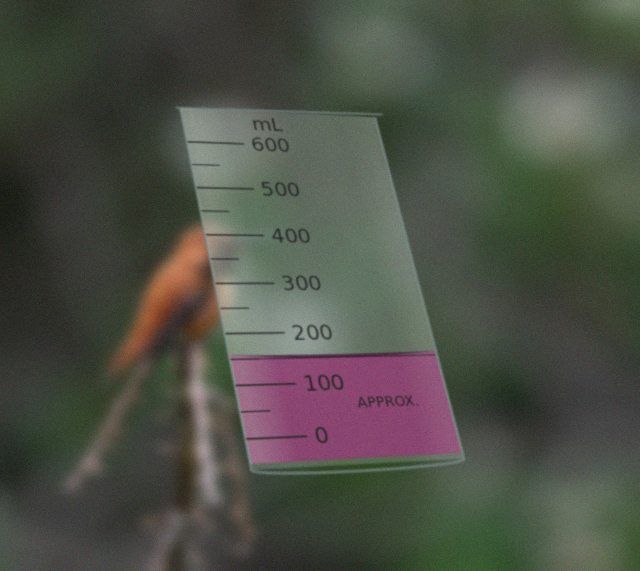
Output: 150,mL
